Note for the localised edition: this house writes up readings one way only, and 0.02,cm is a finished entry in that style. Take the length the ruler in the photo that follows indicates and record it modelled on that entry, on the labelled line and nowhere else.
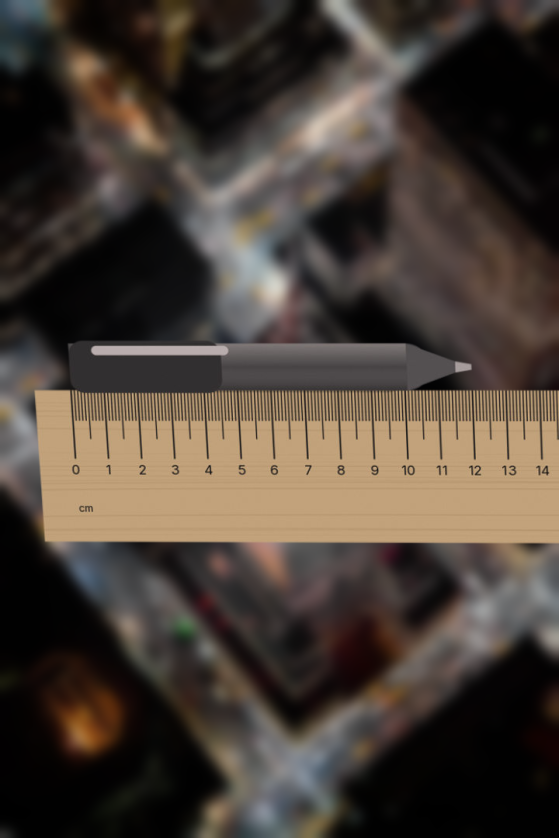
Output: 12,cm
